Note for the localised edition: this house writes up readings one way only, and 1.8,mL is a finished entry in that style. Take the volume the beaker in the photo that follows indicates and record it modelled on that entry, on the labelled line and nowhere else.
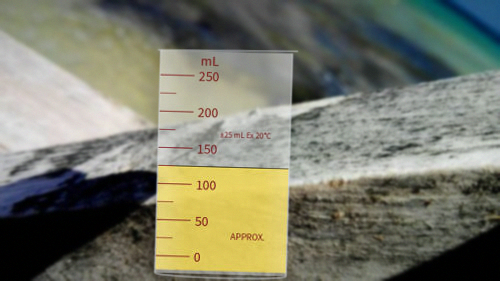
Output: 125,mL
